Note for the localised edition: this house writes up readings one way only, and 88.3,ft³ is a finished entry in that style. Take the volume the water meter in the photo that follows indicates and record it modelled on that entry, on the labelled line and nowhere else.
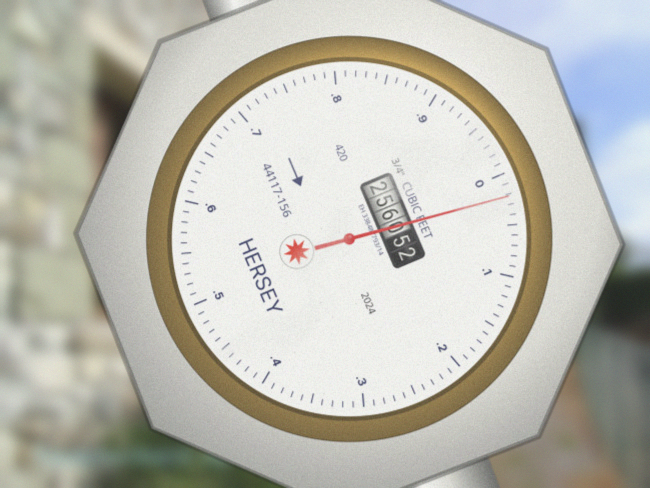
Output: 256052.02,ft³
